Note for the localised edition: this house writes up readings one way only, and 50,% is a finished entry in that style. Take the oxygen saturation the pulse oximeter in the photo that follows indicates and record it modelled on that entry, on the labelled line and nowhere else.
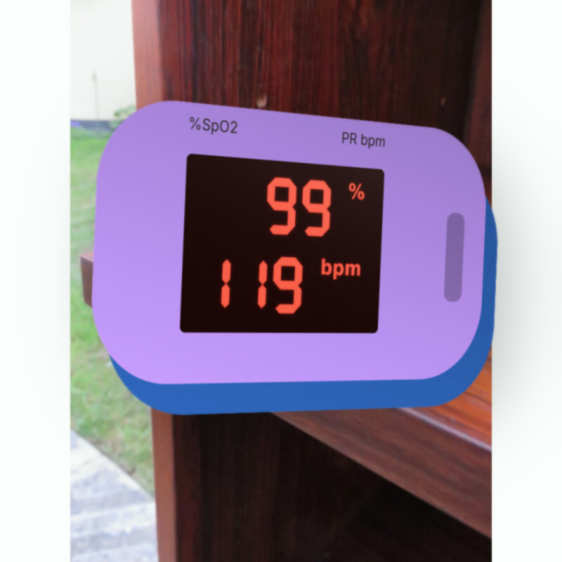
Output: 99,%
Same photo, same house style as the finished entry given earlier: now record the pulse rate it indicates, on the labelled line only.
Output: 119,bpm
